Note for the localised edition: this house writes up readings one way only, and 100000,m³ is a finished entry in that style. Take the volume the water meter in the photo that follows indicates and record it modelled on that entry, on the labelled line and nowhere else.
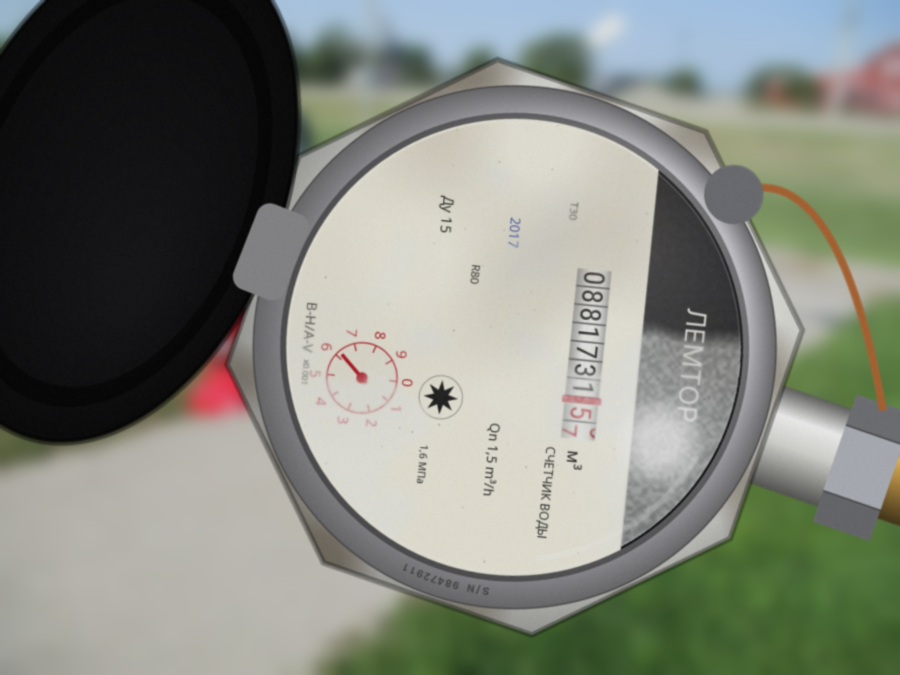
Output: 881731.566,m³
